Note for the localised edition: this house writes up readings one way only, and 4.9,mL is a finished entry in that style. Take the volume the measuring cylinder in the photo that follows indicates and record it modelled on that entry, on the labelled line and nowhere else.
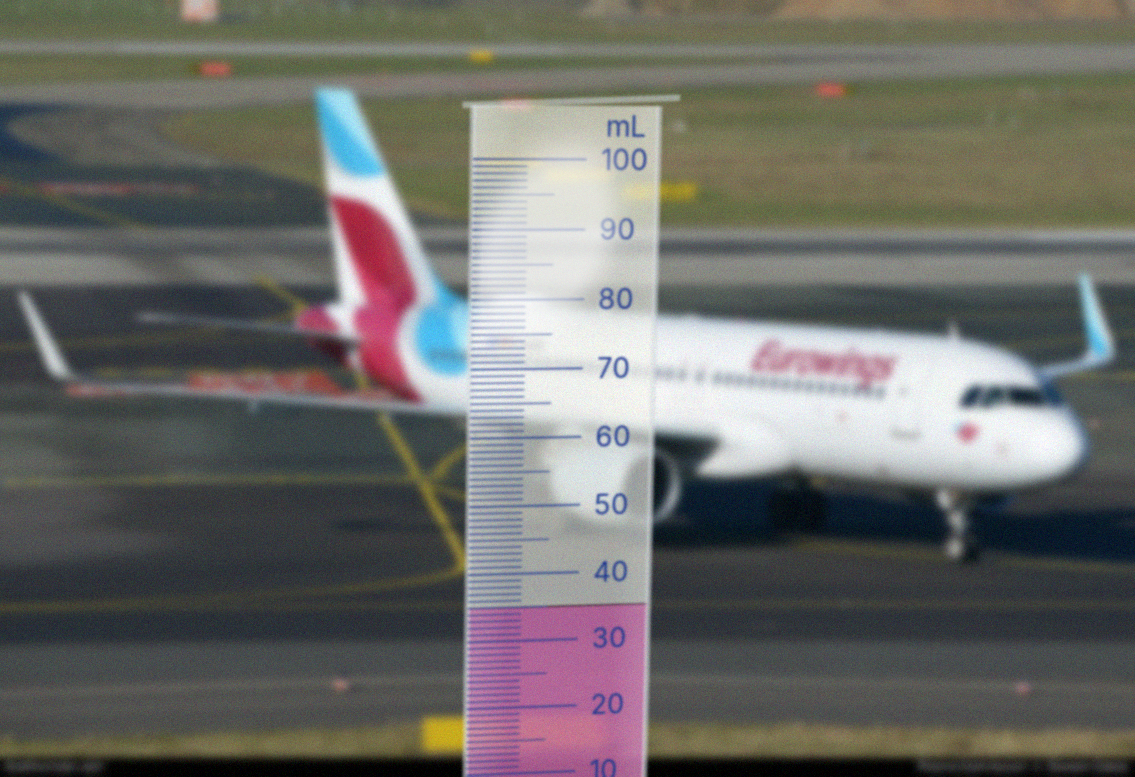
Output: 35,mL
